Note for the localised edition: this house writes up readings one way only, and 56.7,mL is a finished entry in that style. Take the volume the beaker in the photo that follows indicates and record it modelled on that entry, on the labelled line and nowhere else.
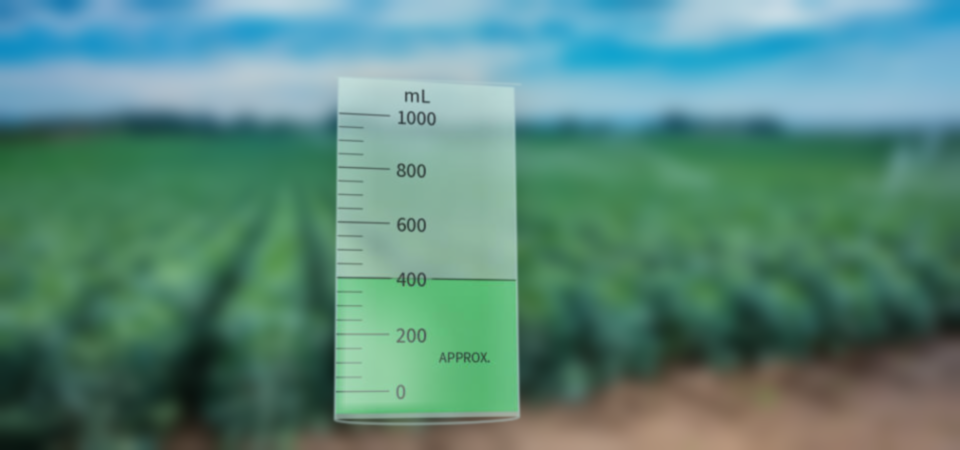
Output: 400,mL
